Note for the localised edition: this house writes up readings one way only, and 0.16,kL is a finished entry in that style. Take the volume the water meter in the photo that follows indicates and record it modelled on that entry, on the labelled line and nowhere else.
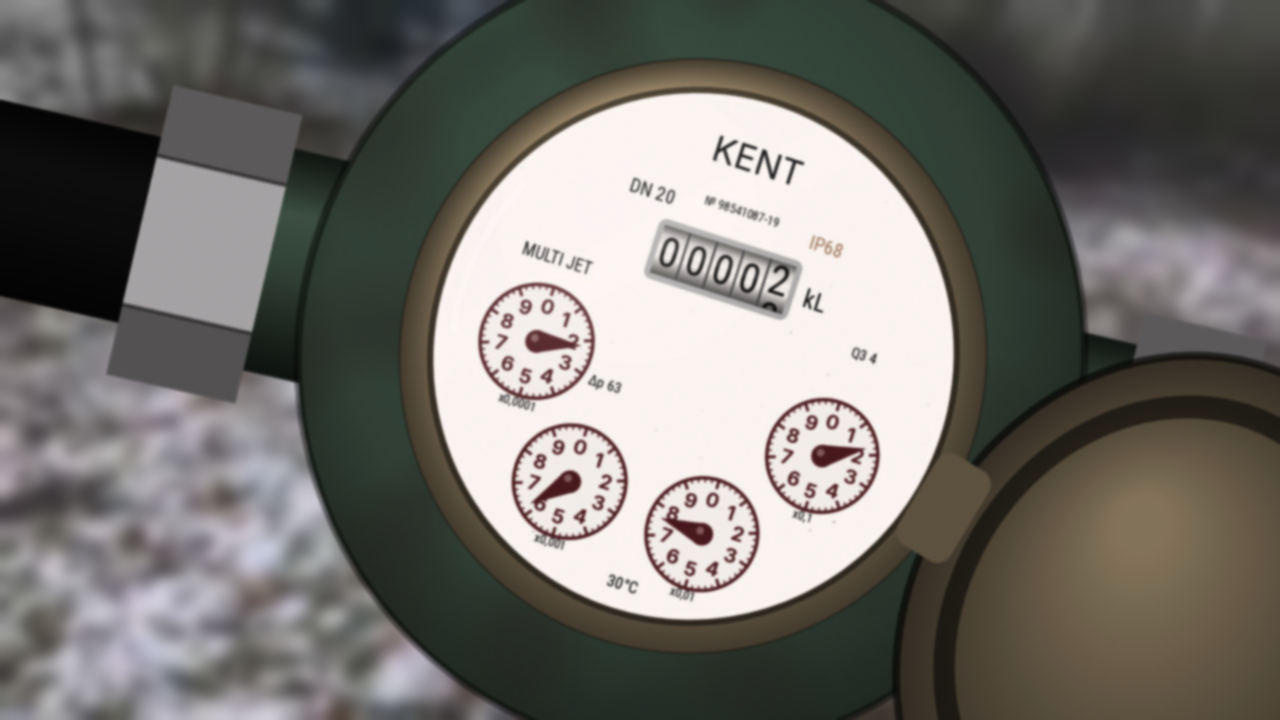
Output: 2.1762,kL
